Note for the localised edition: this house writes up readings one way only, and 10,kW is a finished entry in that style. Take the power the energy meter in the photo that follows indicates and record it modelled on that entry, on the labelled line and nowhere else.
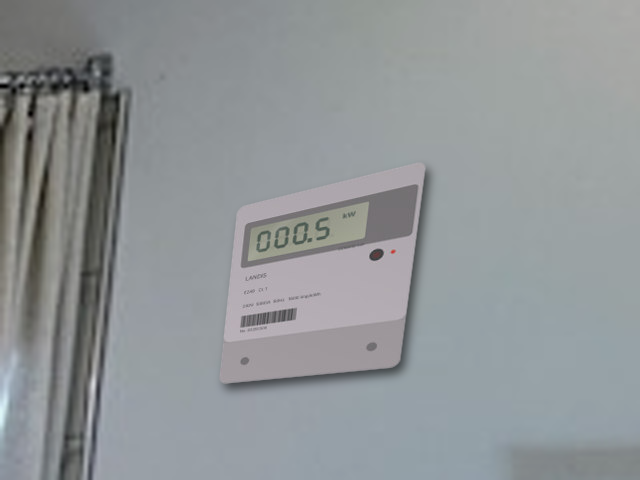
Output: 0.5,kW
